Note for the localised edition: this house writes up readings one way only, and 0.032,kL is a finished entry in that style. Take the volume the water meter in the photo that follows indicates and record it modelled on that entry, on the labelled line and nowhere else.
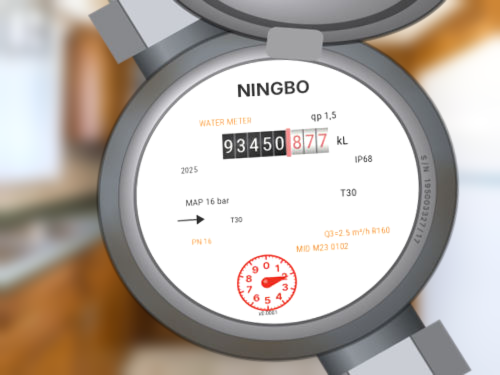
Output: 93450.8772,kL
